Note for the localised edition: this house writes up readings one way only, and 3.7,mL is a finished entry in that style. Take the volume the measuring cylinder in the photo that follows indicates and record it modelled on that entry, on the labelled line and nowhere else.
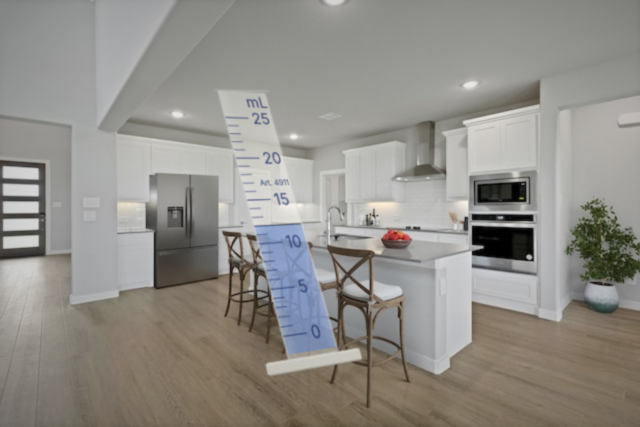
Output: 12,mL
